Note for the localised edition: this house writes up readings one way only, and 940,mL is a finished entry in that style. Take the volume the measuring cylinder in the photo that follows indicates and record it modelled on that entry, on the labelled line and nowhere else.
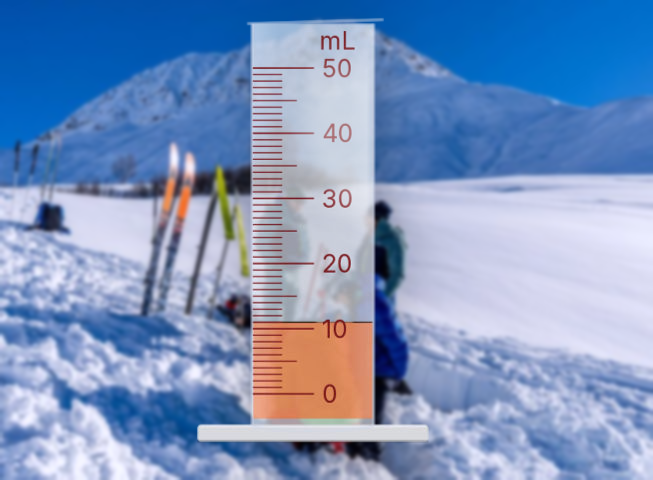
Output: 11,mL
